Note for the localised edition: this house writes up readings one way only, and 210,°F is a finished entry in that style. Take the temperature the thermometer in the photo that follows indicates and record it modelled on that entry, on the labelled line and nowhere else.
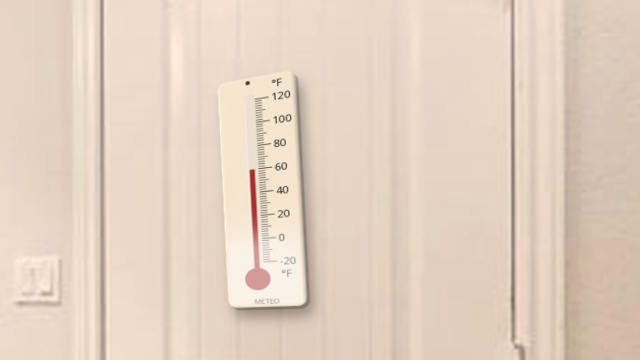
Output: 60,°F
